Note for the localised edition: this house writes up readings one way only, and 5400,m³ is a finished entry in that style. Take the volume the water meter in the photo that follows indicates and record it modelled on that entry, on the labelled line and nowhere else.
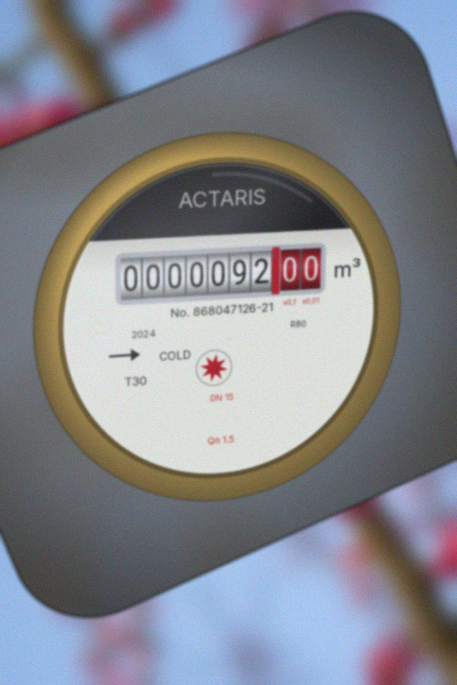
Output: 92.00,m³
